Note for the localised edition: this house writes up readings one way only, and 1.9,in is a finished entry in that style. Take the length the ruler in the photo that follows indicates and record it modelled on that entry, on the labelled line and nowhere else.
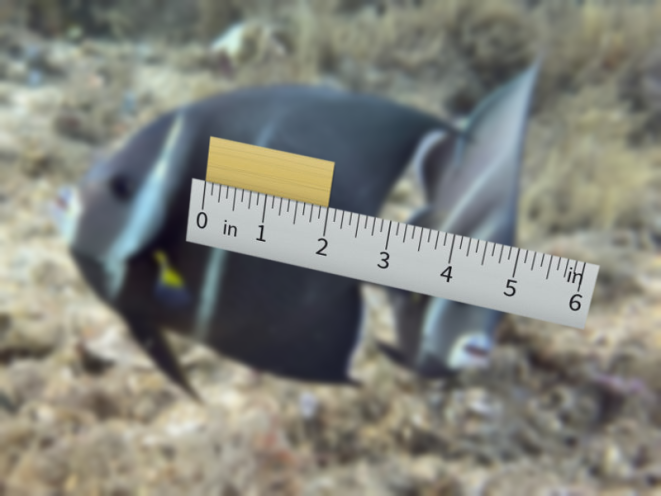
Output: 2,in
